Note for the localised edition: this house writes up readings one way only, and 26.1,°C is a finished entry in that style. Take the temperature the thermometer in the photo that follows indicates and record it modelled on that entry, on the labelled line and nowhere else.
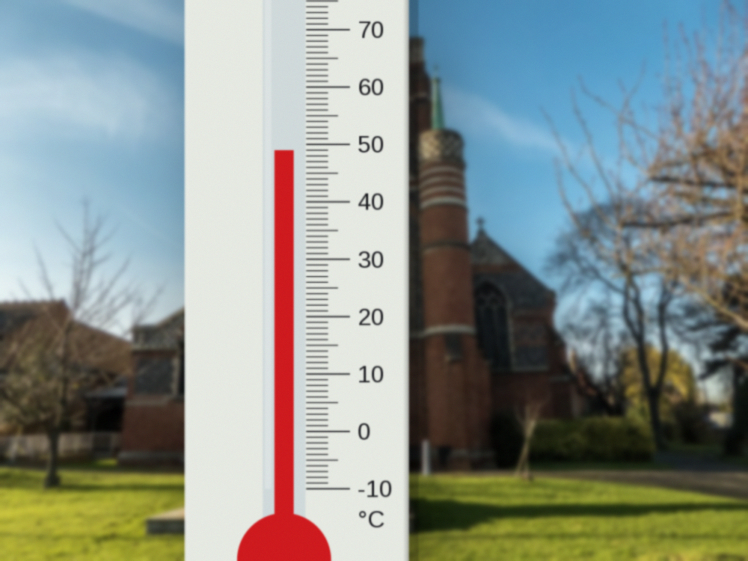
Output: 49,°C
